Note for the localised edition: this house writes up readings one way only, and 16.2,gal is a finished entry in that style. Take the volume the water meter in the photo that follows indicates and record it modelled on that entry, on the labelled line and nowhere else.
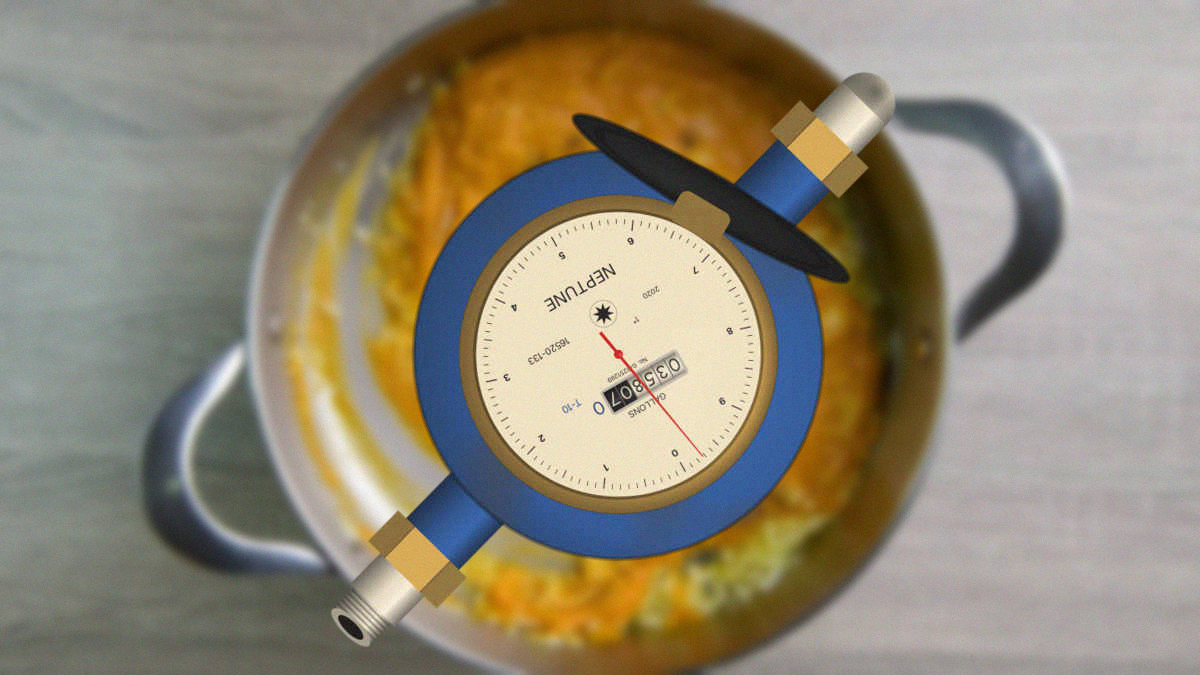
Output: 358069.7,gal
